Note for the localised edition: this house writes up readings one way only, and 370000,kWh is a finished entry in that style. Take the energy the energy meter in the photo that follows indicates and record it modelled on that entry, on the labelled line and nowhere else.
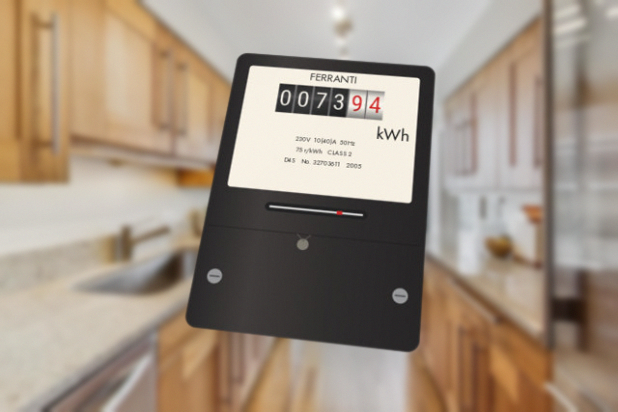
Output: 73.94,kWh
